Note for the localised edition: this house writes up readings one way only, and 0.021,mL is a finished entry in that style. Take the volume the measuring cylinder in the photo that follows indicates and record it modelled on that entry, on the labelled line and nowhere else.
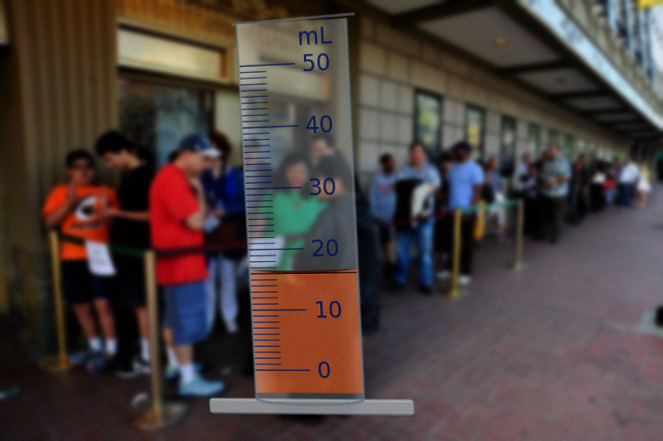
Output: 16,mL
